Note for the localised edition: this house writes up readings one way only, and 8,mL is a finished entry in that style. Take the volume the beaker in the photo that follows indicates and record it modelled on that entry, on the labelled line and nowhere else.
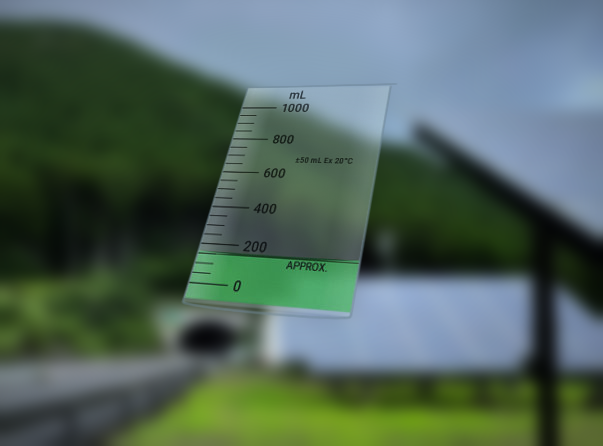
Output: 150,mL
